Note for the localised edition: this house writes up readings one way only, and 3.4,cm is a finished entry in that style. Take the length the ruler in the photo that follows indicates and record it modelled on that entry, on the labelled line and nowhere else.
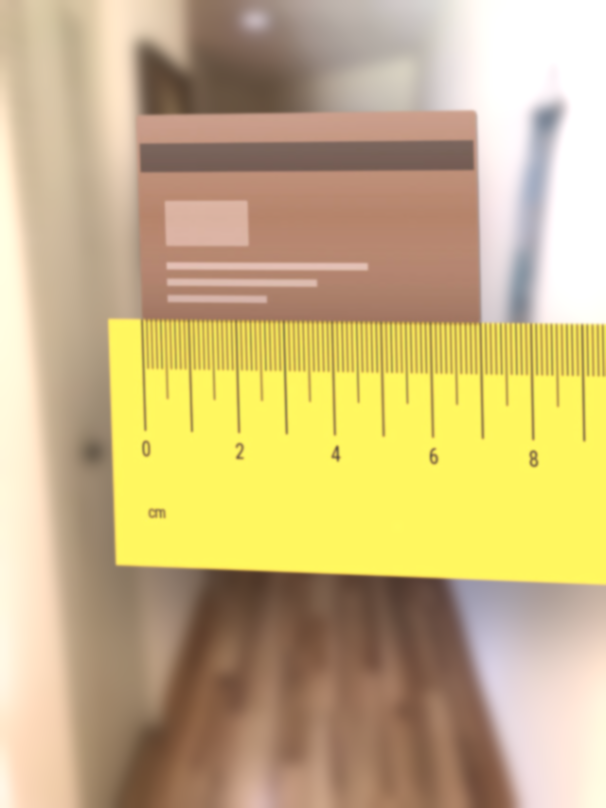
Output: 7,cm
